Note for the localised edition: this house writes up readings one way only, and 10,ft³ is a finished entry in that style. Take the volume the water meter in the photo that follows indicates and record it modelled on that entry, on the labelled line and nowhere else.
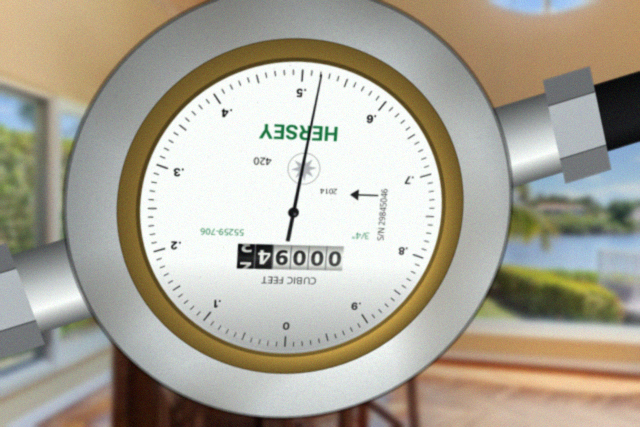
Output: 942.52,ft³
